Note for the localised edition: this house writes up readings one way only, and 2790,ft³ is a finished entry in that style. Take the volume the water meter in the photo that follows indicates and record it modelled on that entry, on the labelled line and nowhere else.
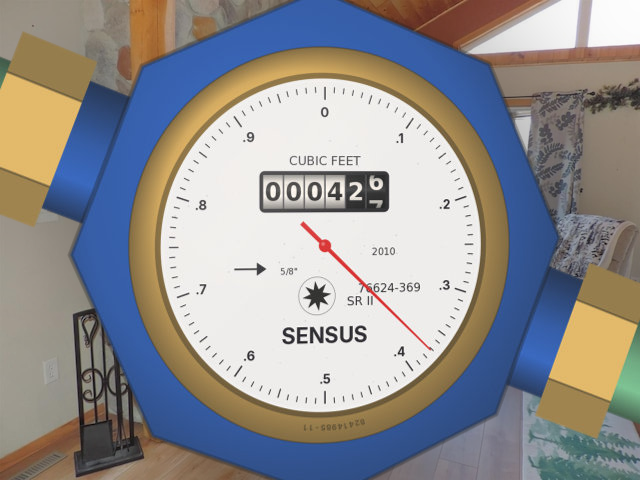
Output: 426.37,ft³
